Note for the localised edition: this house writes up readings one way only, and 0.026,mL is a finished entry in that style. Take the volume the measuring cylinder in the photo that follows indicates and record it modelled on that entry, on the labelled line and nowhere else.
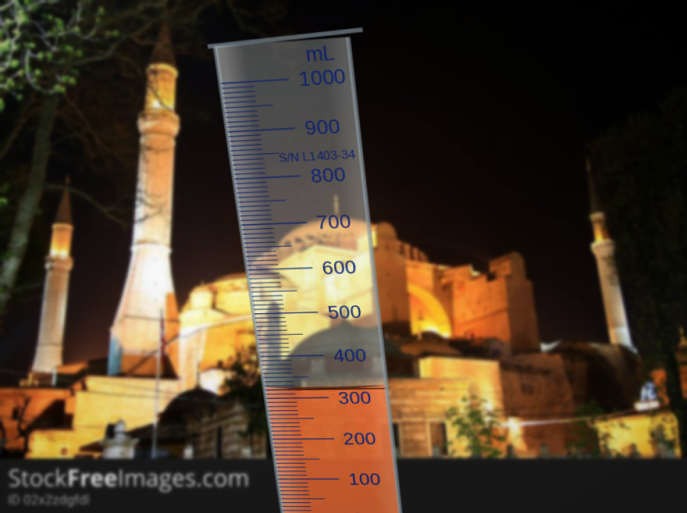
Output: 320,mL
